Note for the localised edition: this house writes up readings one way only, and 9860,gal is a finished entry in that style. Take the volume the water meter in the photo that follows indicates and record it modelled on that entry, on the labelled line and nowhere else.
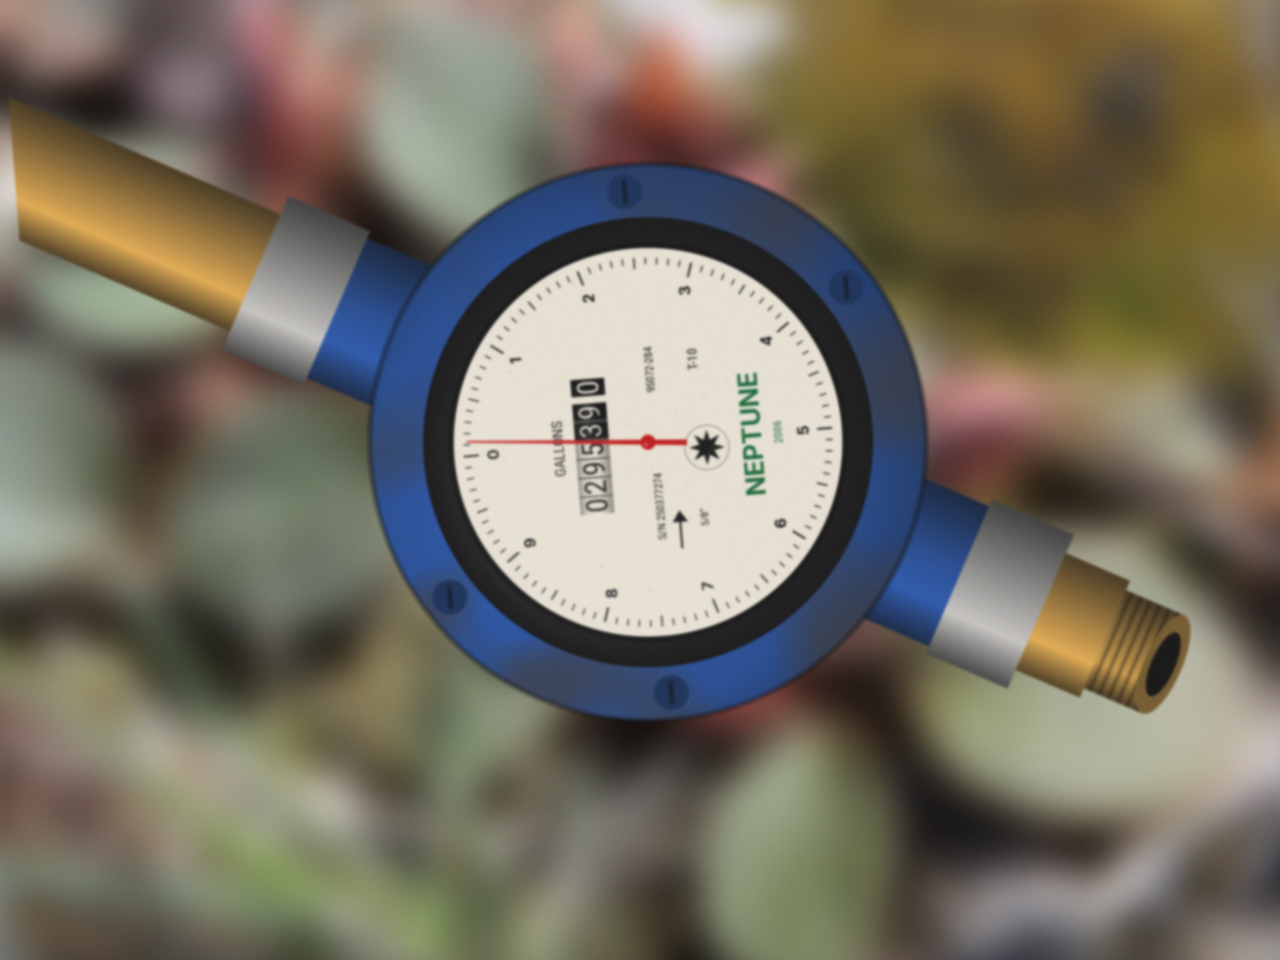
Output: 295390.1,gal
